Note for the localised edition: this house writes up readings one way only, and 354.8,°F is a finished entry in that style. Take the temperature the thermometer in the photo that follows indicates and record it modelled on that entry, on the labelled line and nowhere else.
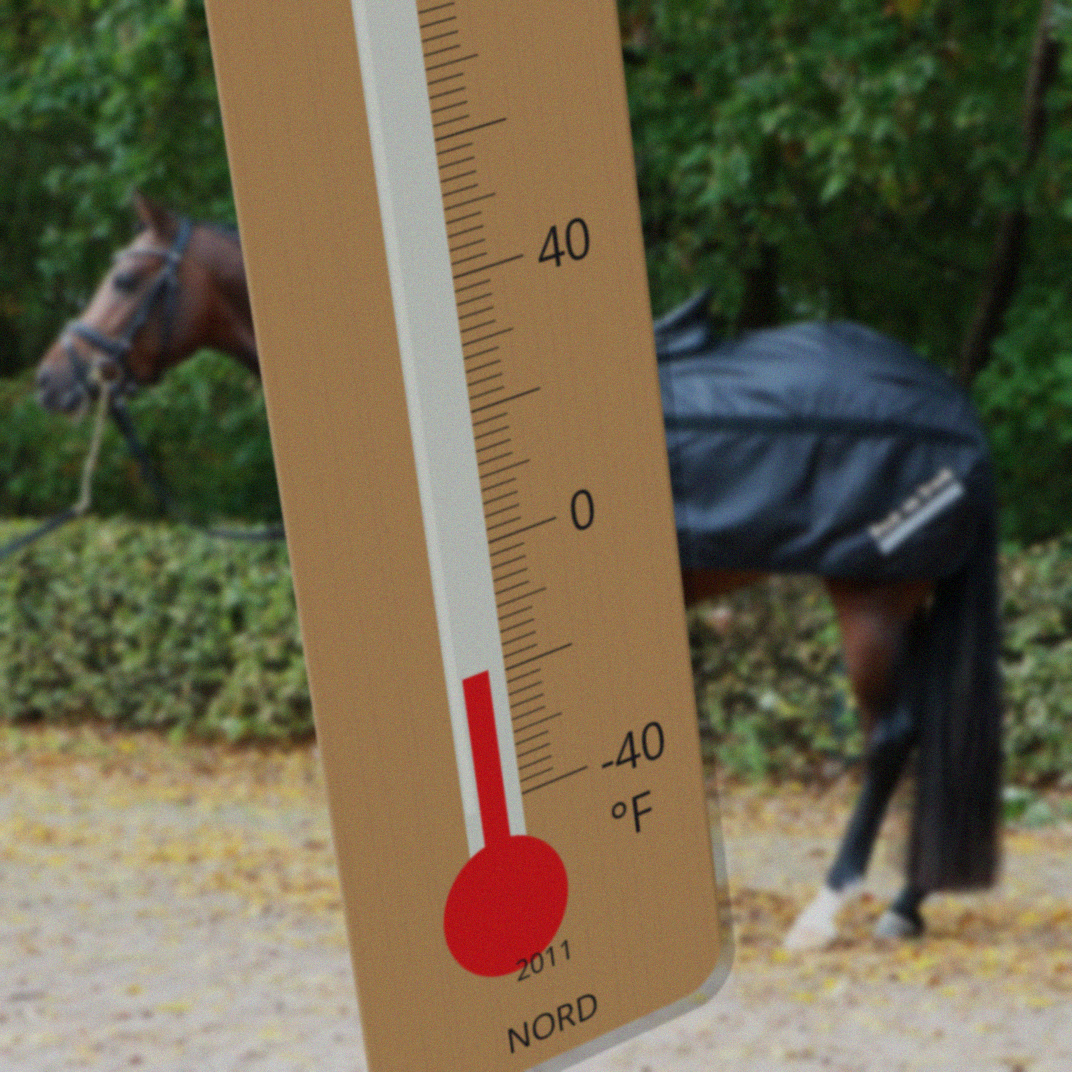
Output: -19,°F
